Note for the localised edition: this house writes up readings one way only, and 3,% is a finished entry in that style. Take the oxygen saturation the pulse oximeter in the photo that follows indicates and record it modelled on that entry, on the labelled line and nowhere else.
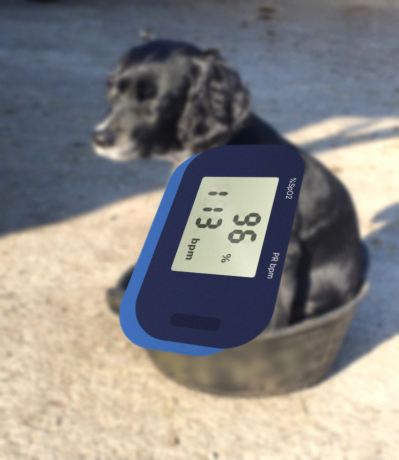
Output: 96,%
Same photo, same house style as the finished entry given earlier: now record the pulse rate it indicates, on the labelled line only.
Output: 113,bpm
